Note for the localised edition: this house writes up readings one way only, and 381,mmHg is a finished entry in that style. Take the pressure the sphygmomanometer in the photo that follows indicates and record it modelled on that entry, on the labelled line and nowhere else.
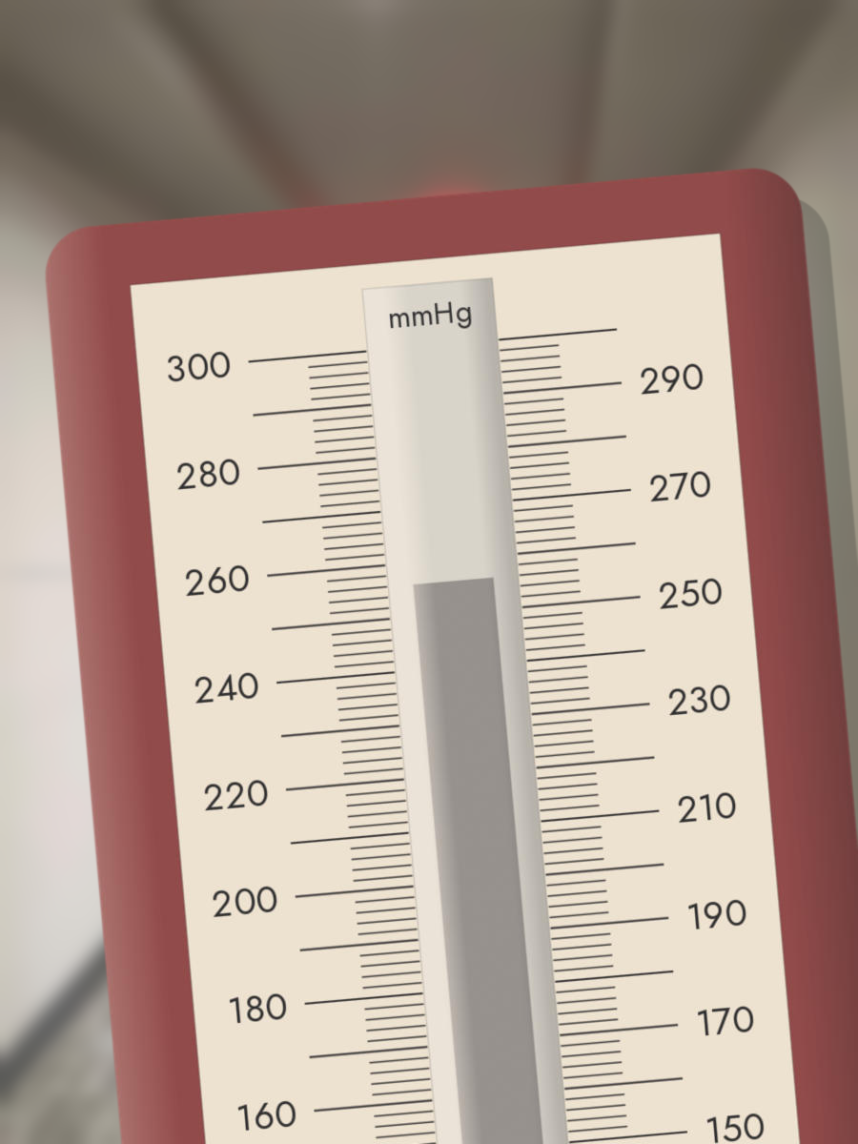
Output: 256,mmHg
